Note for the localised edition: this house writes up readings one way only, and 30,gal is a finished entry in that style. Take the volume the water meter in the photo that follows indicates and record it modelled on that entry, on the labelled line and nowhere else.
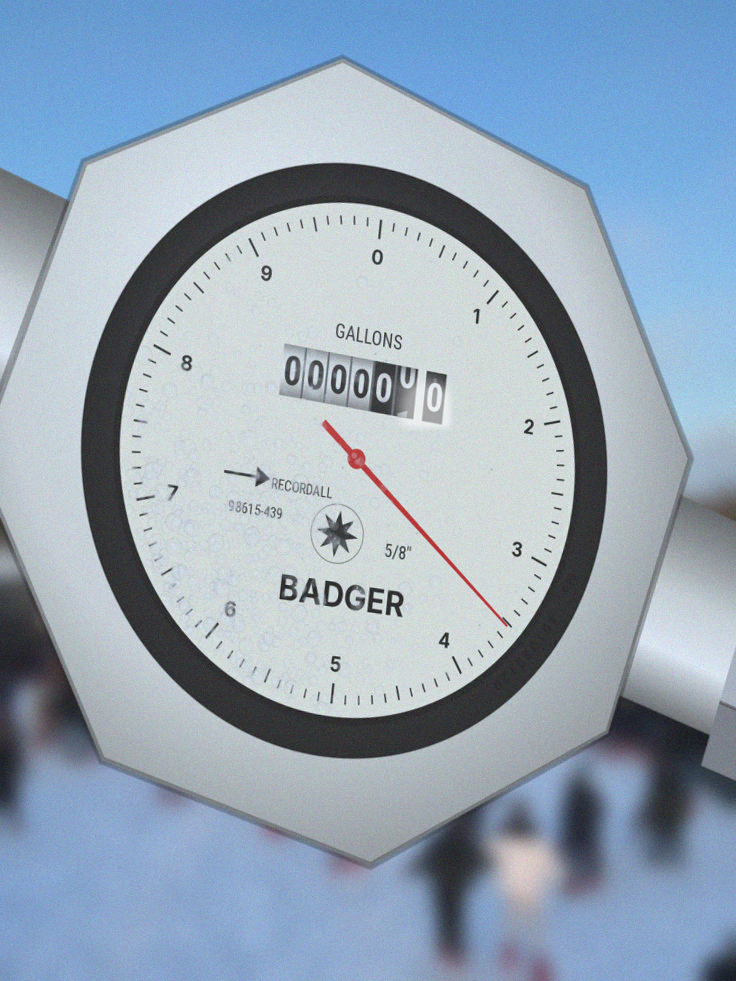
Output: 3.5,gal
